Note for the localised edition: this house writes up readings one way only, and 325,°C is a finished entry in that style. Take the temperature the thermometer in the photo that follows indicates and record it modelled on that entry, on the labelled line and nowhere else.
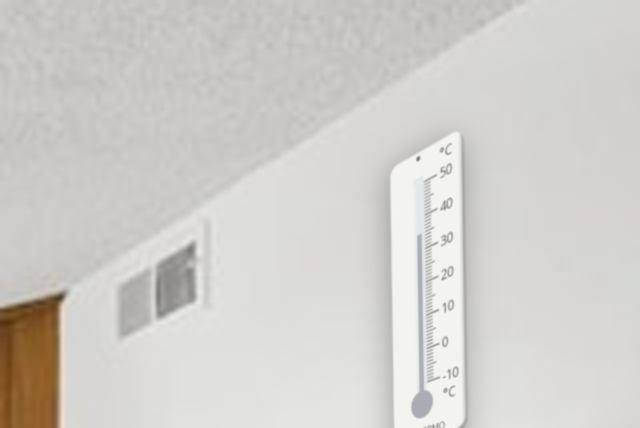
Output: 35,°C
